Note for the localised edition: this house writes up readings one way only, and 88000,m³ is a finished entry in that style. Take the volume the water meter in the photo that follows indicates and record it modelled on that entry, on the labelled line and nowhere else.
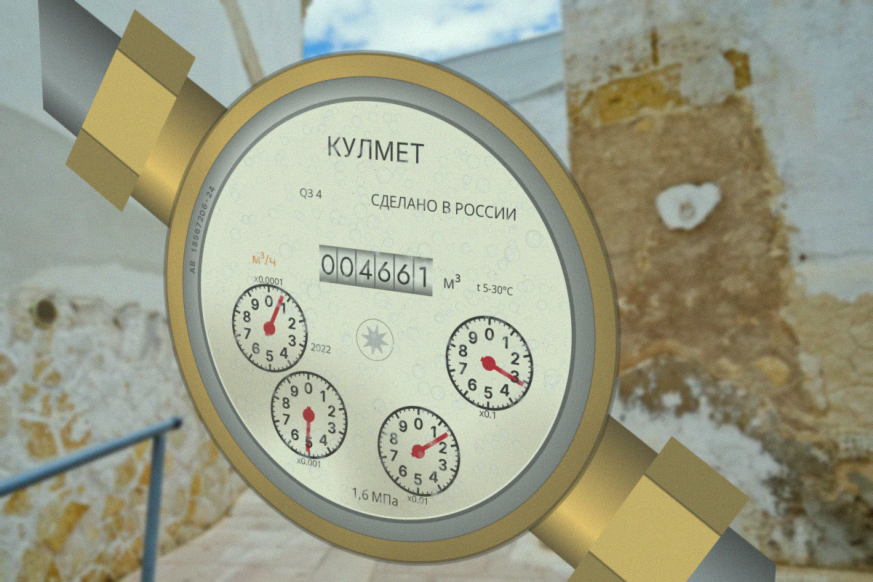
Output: 4661.3150,m³
